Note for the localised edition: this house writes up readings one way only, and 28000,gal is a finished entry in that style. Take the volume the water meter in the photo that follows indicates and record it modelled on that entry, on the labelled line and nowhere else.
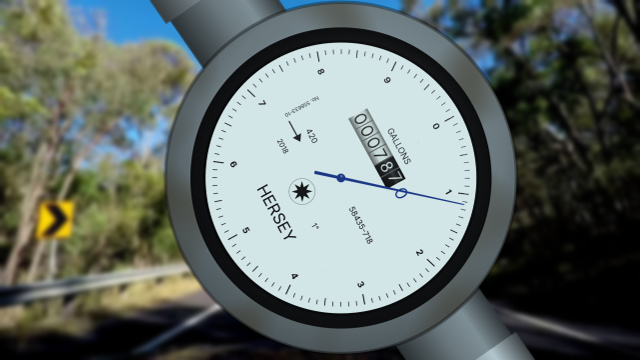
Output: 7871.1,gal
